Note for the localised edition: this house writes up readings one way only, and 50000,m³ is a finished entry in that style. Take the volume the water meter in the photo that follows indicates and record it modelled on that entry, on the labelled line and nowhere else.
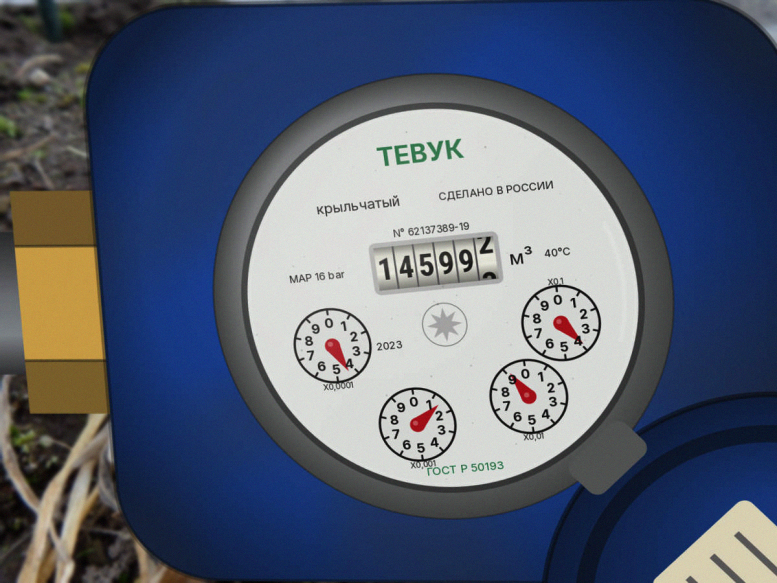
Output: 145992.3914,m³
